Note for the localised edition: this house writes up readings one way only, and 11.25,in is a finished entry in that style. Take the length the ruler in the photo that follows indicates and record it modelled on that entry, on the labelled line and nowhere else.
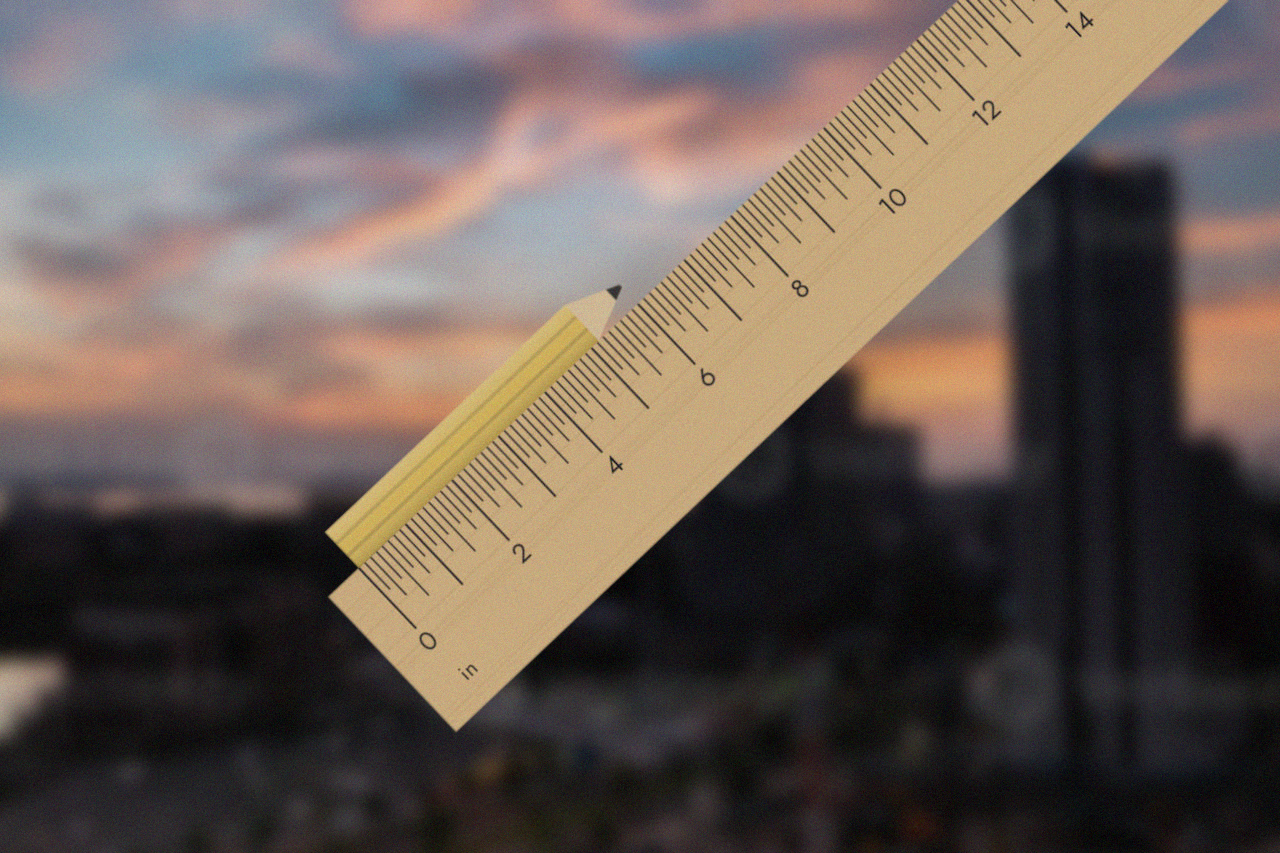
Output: 6,in
